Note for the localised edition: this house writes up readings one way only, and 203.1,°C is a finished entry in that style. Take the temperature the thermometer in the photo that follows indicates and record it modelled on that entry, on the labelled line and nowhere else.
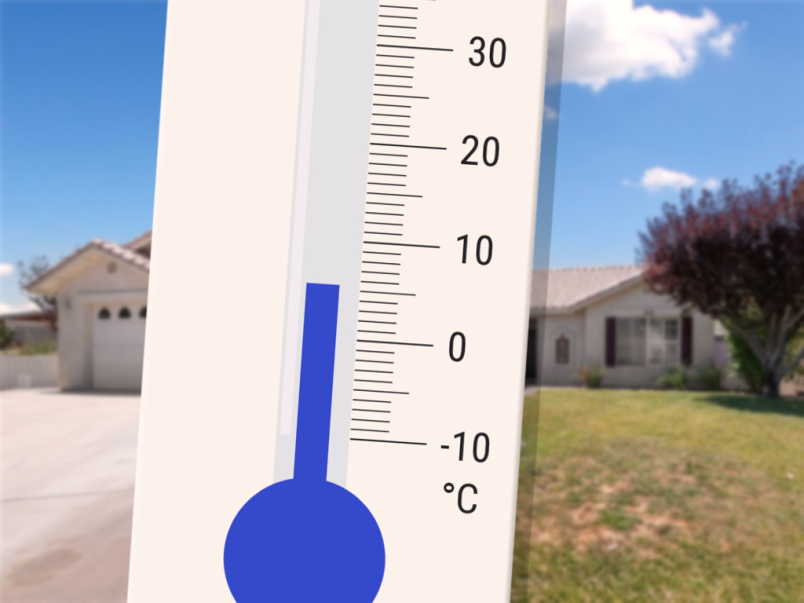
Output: 5.5,°C
